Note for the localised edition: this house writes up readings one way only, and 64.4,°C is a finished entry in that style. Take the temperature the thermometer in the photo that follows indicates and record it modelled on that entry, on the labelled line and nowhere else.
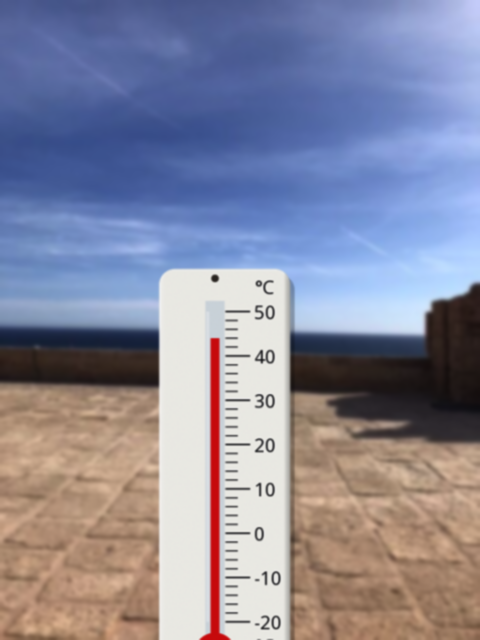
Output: 44,°C
